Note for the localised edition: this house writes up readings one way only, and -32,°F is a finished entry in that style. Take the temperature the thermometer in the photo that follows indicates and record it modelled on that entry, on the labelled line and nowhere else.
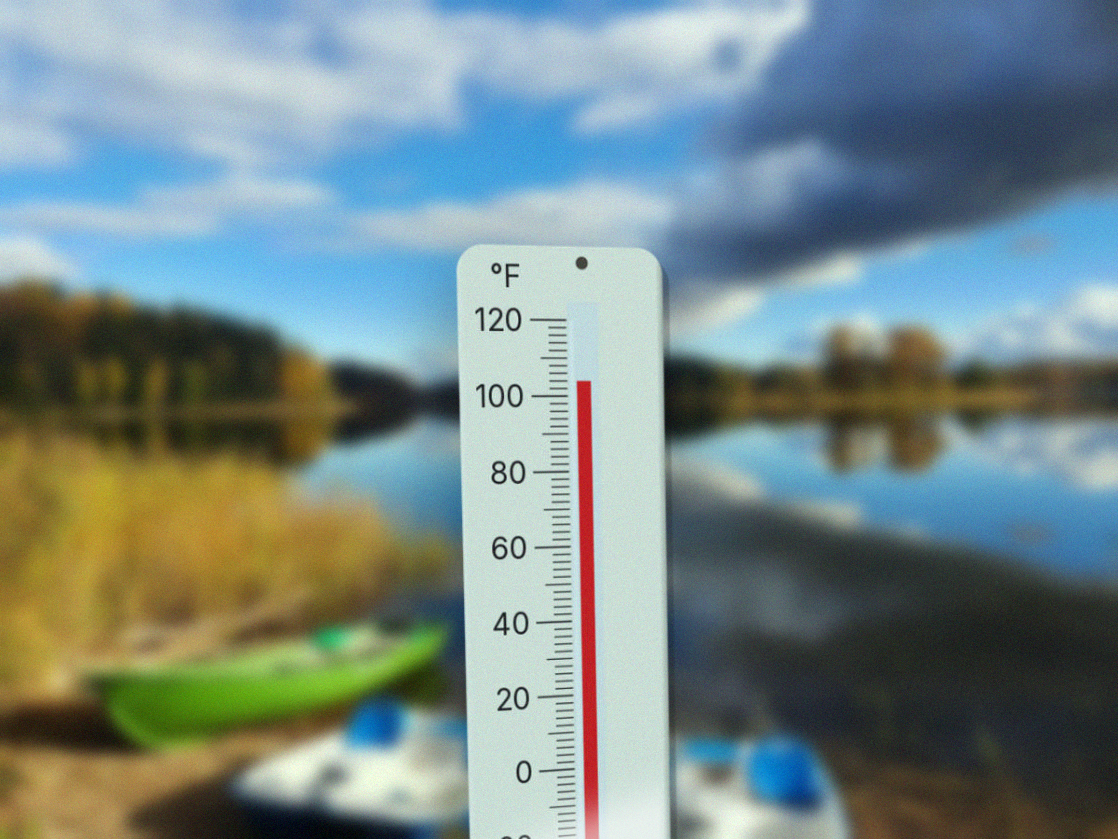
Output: 104,°F
